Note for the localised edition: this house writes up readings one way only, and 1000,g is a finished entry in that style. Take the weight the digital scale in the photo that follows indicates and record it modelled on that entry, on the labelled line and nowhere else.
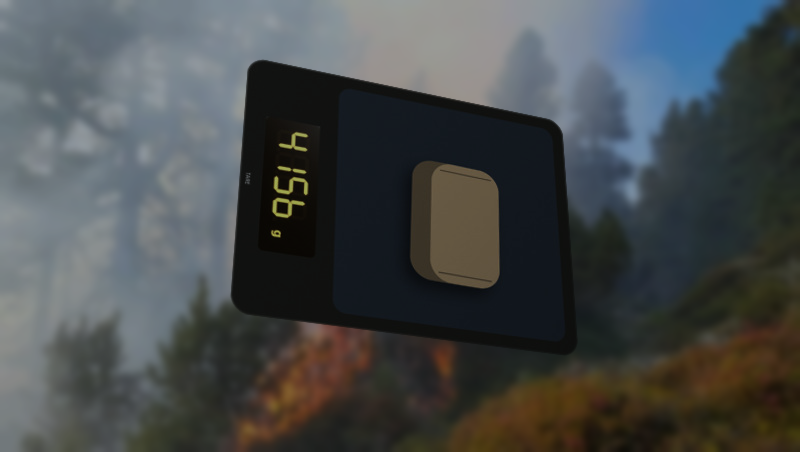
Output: 4156,g
